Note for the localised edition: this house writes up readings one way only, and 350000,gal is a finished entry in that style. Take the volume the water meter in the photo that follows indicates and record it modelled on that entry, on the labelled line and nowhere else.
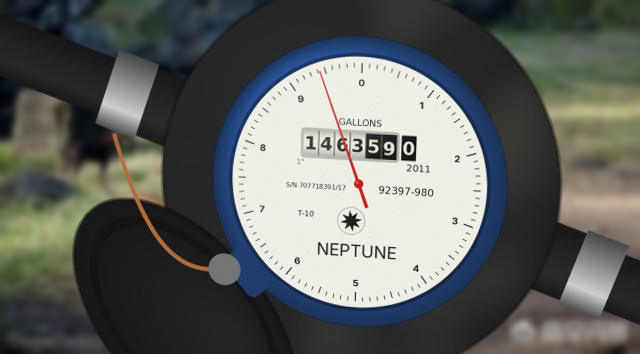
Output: 1463589.4,gal
